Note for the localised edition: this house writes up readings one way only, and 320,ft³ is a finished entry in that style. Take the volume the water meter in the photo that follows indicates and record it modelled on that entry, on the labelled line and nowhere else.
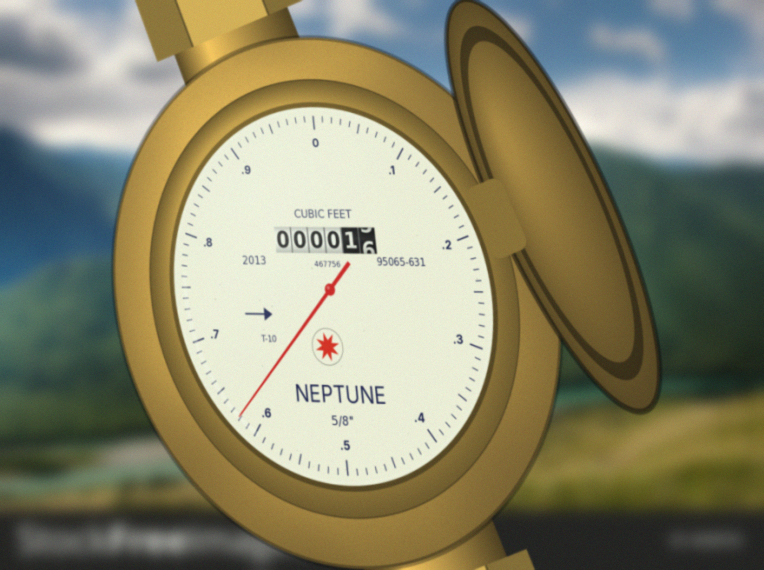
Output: 15.62,ft³
